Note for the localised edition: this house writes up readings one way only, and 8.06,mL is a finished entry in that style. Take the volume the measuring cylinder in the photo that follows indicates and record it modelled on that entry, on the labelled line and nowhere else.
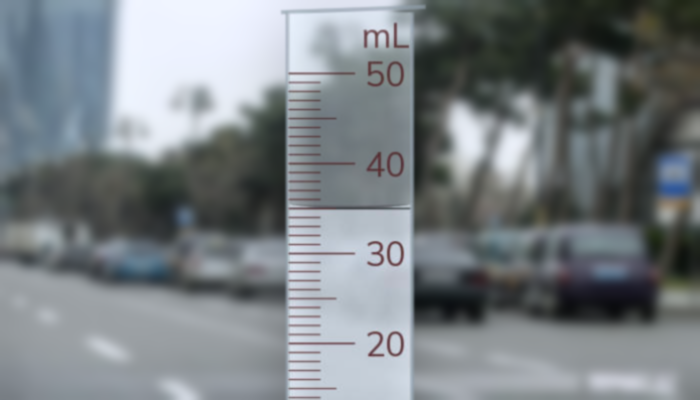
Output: 35,mL
